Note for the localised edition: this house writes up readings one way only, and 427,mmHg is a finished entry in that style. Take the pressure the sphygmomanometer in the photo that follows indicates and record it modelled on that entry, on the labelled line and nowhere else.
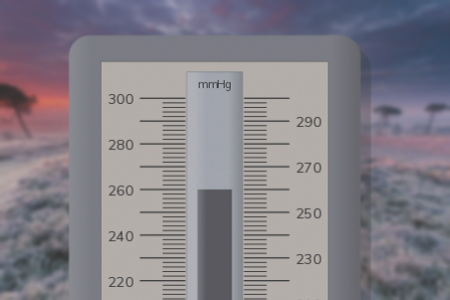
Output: 260,mmHg
